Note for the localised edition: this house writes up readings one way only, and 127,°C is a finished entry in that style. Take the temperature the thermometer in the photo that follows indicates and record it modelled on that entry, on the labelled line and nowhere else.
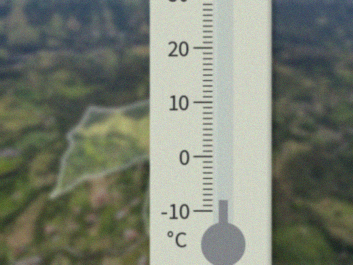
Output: -8,°C
